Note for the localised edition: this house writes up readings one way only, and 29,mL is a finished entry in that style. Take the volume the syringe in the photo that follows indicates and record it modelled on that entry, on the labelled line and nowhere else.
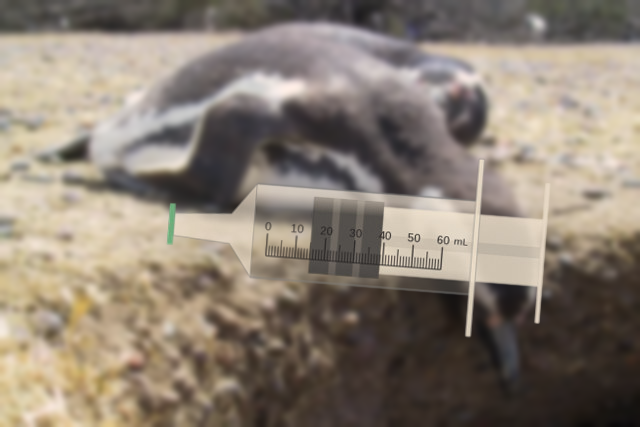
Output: 15,mL
